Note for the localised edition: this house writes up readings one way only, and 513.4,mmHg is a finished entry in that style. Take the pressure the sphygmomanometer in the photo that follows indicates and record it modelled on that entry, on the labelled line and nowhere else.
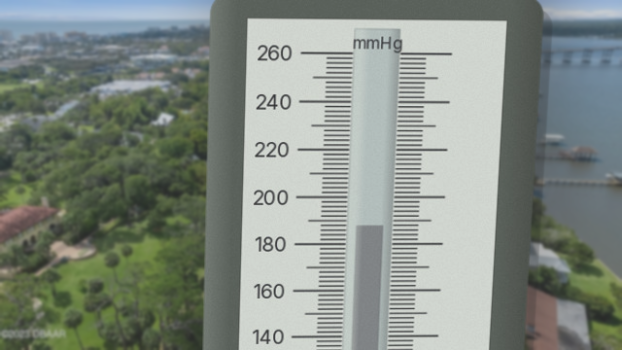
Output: 188,mmHg
